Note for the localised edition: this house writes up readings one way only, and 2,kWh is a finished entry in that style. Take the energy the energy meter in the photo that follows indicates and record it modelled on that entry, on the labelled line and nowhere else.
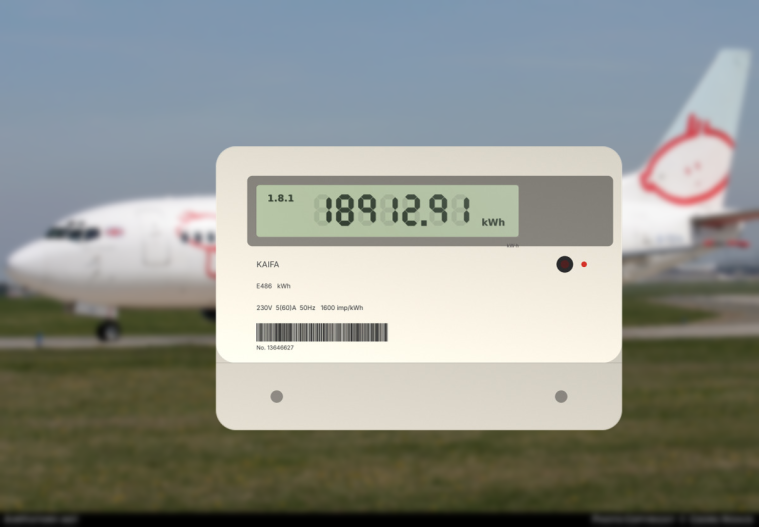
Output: 18912.91,kWh
